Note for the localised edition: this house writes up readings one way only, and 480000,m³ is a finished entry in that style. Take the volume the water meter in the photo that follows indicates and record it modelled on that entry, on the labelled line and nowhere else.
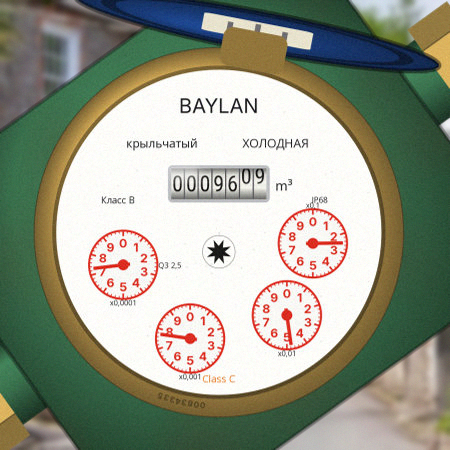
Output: 9609.2477,m³
